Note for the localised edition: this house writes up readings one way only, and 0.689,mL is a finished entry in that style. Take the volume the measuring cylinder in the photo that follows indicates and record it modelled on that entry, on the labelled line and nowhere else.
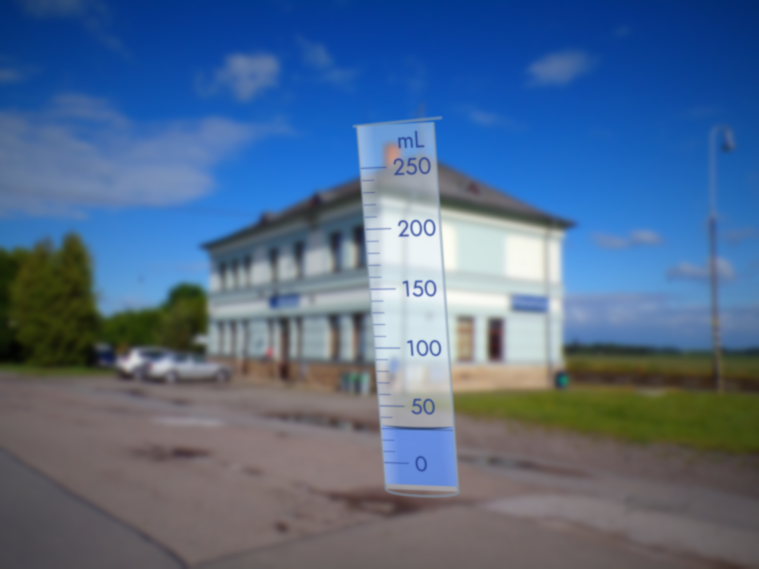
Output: 30,mL
